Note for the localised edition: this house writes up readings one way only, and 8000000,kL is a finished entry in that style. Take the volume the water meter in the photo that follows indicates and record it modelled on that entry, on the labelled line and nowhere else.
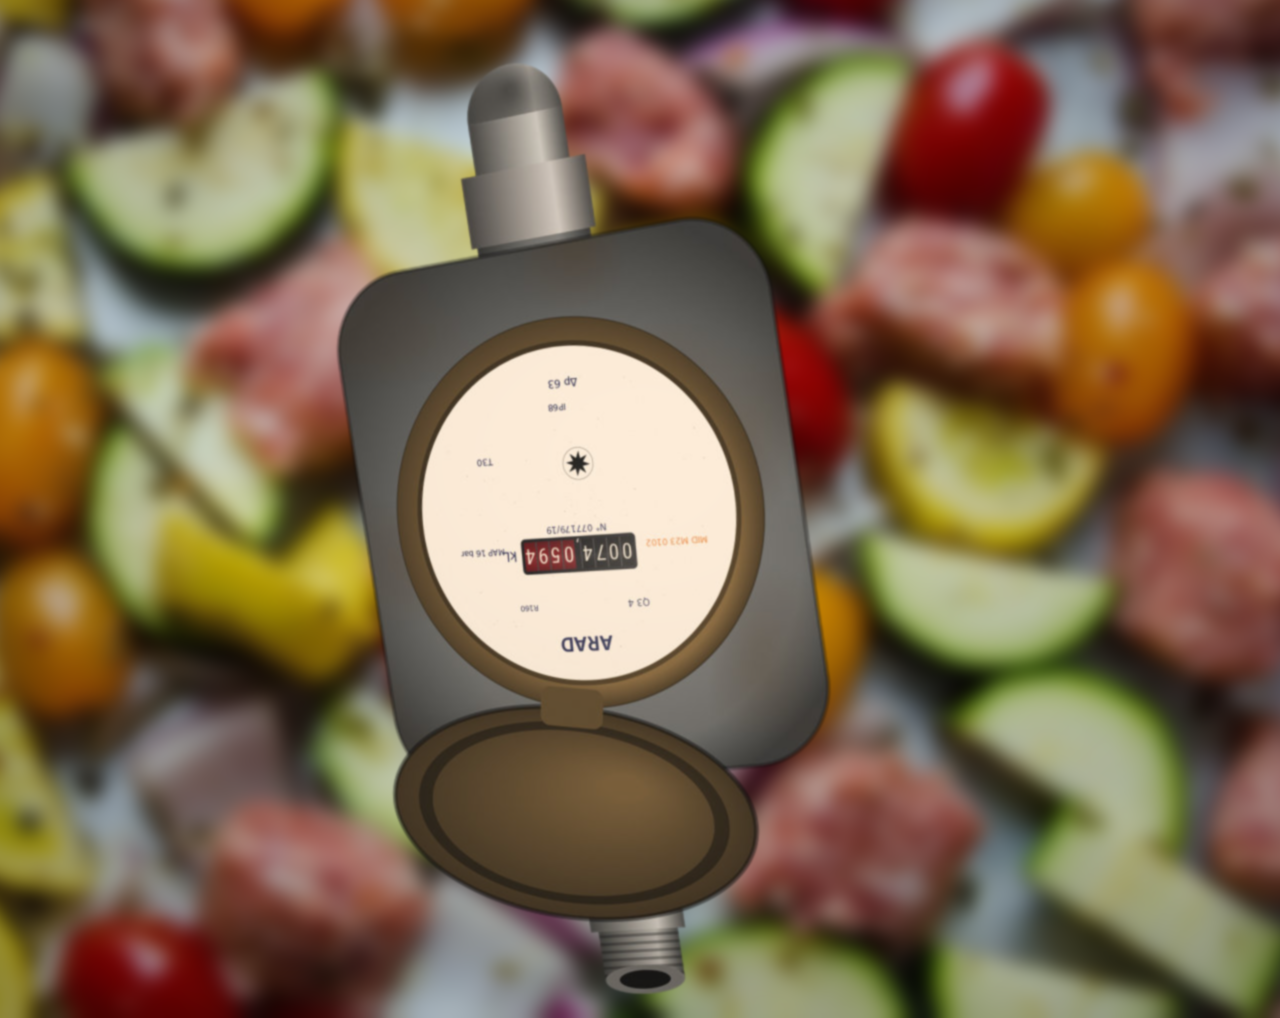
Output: 74.0594,kL
